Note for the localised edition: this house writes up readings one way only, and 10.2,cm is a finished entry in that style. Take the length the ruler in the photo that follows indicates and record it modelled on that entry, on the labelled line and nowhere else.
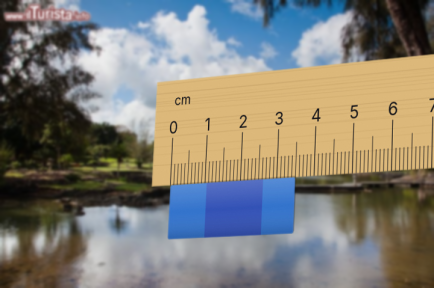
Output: 3.5,cm
